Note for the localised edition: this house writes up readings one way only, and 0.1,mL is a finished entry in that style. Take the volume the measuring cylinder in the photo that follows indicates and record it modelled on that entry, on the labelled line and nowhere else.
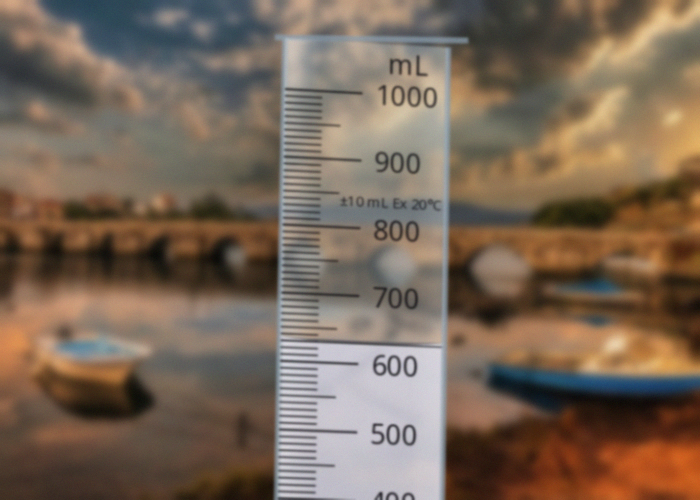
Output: 630,mL
